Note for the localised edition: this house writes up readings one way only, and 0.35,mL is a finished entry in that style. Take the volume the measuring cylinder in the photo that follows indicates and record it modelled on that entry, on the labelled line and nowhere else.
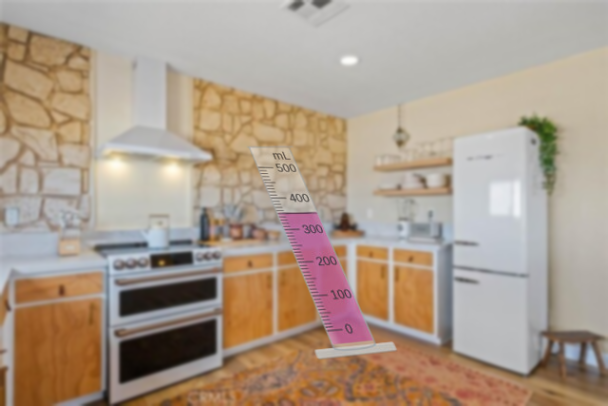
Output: 350,mL
